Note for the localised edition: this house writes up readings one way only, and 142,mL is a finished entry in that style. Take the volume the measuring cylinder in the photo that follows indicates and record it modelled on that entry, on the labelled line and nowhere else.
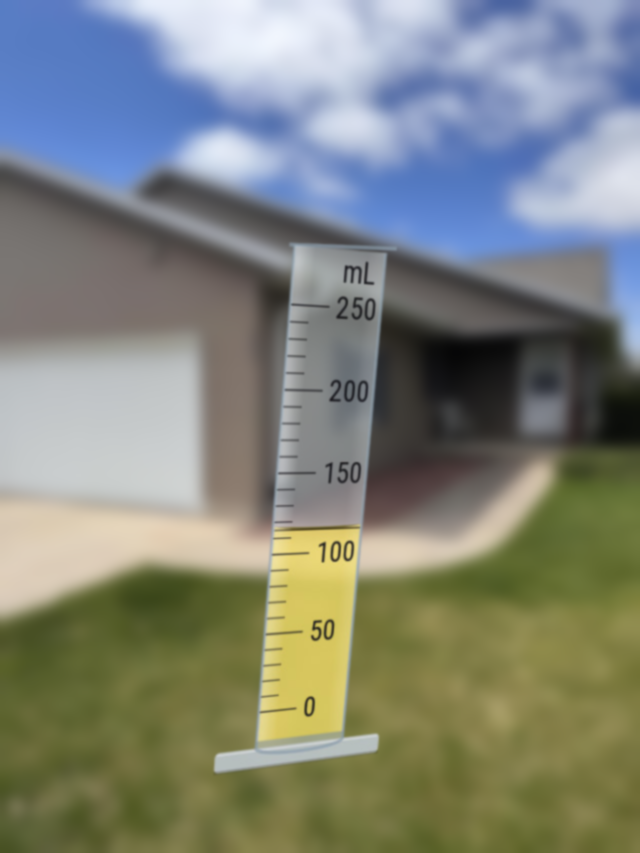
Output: 115,mL
